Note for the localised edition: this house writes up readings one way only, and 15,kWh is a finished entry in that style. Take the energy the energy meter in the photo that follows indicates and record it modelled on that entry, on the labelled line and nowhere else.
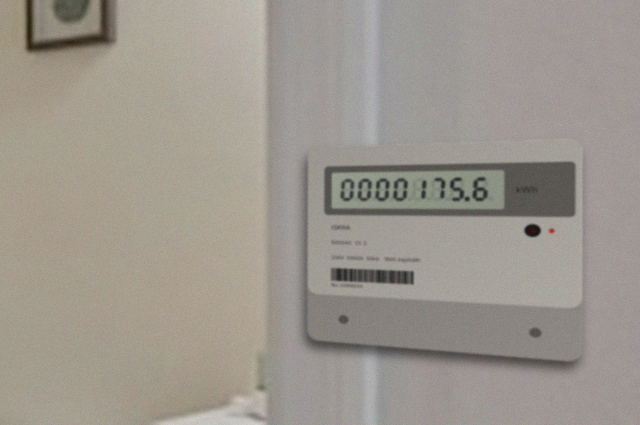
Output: 175.6,kWh
